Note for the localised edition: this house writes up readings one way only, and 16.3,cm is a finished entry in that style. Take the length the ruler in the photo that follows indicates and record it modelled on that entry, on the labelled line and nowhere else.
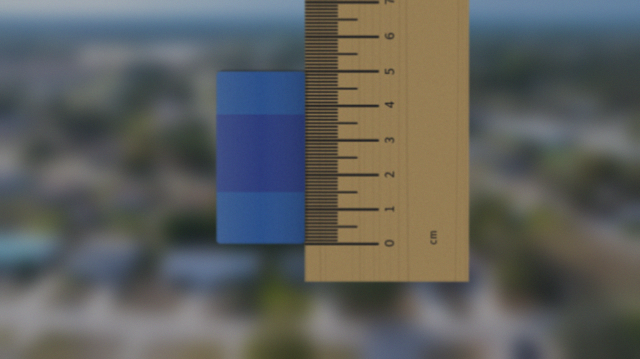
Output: 5,cm
